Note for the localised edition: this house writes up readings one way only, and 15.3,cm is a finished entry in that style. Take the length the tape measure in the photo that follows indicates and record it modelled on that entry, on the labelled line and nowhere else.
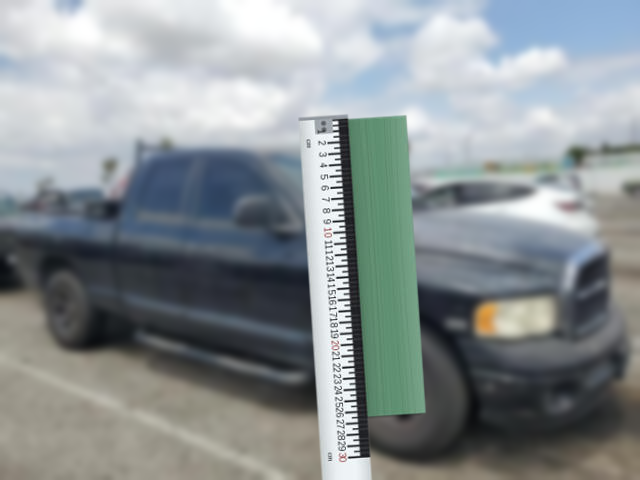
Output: 26.5,cm
